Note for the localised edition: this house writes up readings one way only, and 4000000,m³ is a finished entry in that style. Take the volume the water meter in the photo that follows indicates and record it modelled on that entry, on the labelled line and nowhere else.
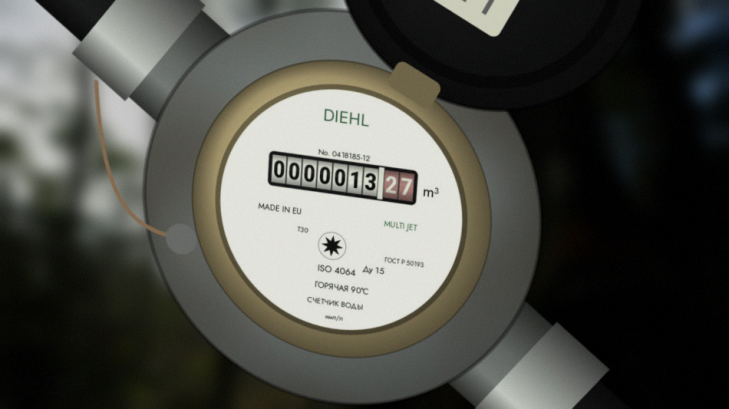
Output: 13.27,m³
